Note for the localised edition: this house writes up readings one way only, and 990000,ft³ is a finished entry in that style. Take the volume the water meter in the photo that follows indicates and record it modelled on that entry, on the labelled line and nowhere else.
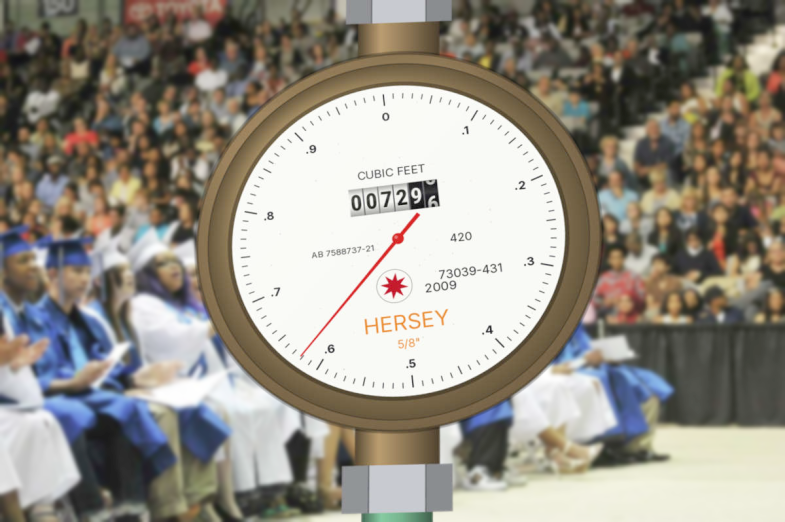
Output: 7295.62,ft³
